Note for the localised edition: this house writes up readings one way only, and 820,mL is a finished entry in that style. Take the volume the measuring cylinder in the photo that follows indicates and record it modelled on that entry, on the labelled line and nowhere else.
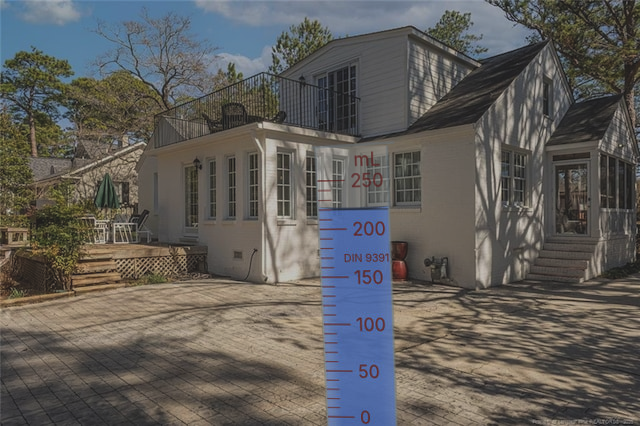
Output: 220,mL
